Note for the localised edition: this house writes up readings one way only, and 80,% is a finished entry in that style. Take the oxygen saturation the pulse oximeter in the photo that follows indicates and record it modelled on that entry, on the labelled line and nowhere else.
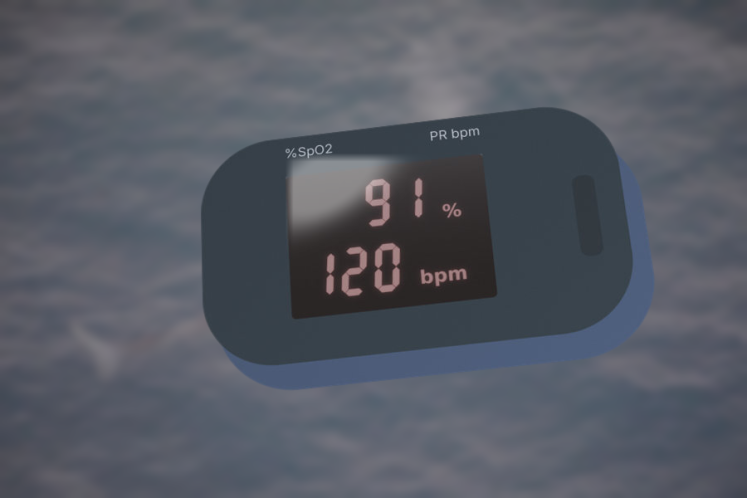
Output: 91,%
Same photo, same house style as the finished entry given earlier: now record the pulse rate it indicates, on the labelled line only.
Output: 120,bpm
